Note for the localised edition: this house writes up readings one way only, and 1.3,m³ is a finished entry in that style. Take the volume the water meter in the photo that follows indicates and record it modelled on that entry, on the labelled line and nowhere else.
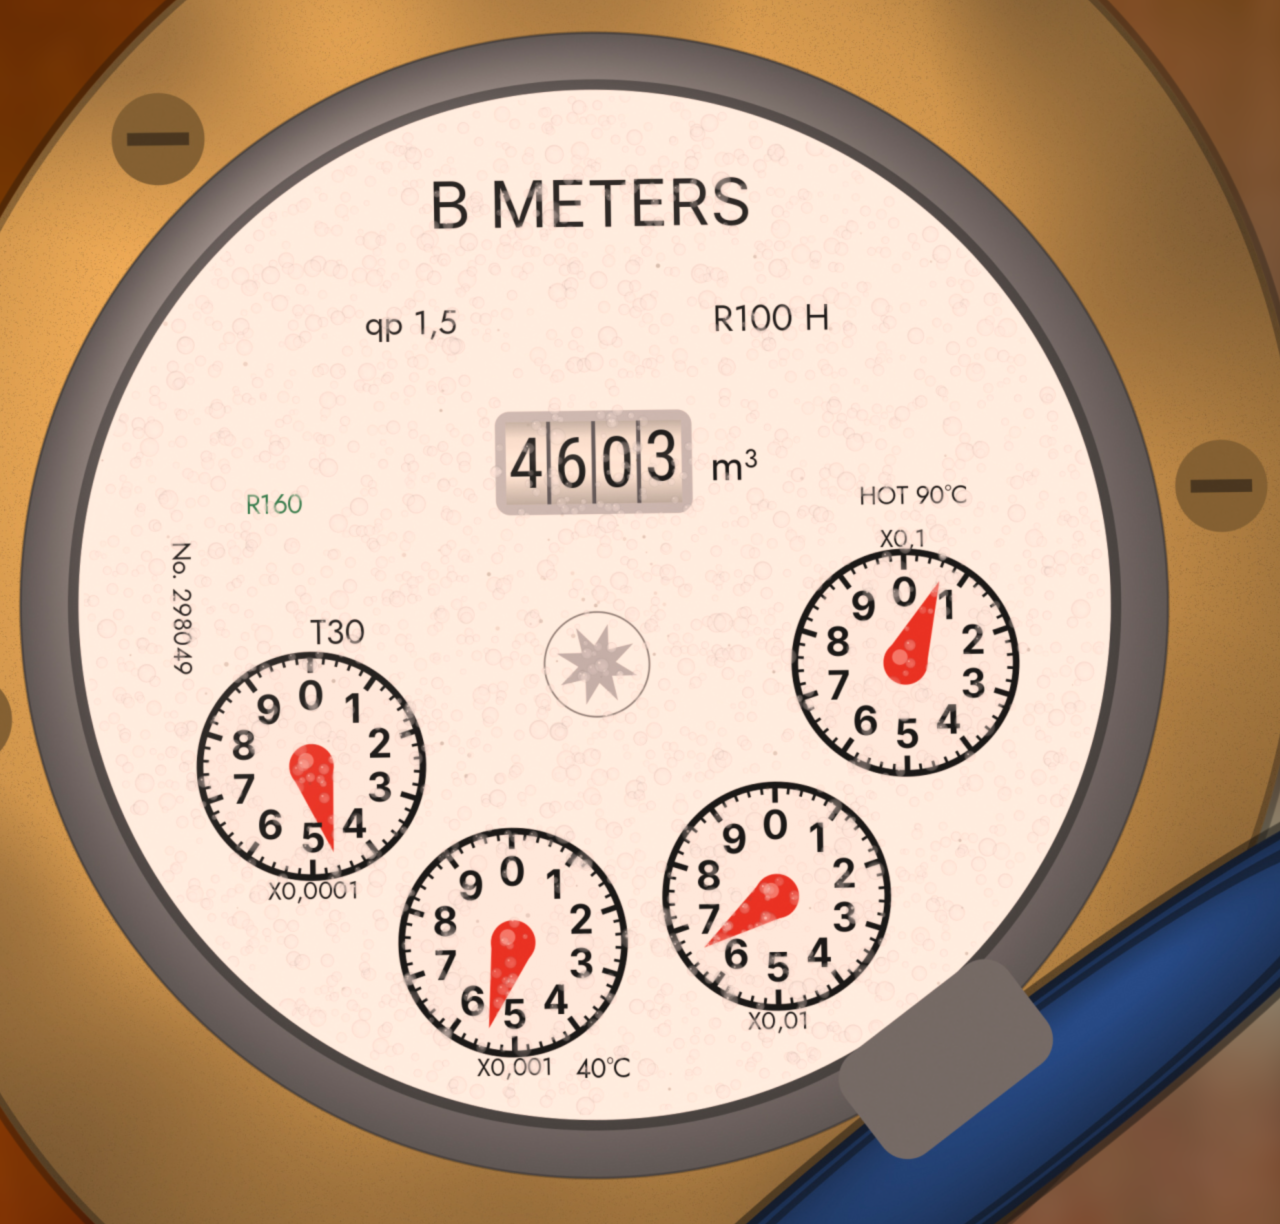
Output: 4603.0654,m³
